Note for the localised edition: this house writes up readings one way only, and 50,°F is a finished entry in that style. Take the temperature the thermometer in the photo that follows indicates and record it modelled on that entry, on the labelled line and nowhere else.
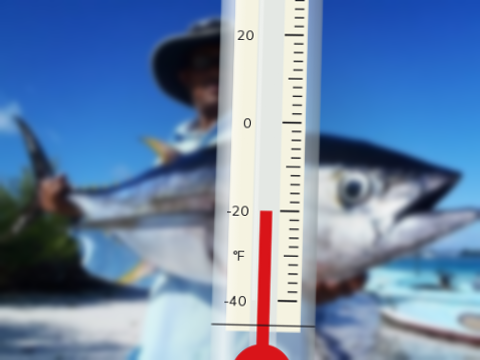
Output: -20,°F
